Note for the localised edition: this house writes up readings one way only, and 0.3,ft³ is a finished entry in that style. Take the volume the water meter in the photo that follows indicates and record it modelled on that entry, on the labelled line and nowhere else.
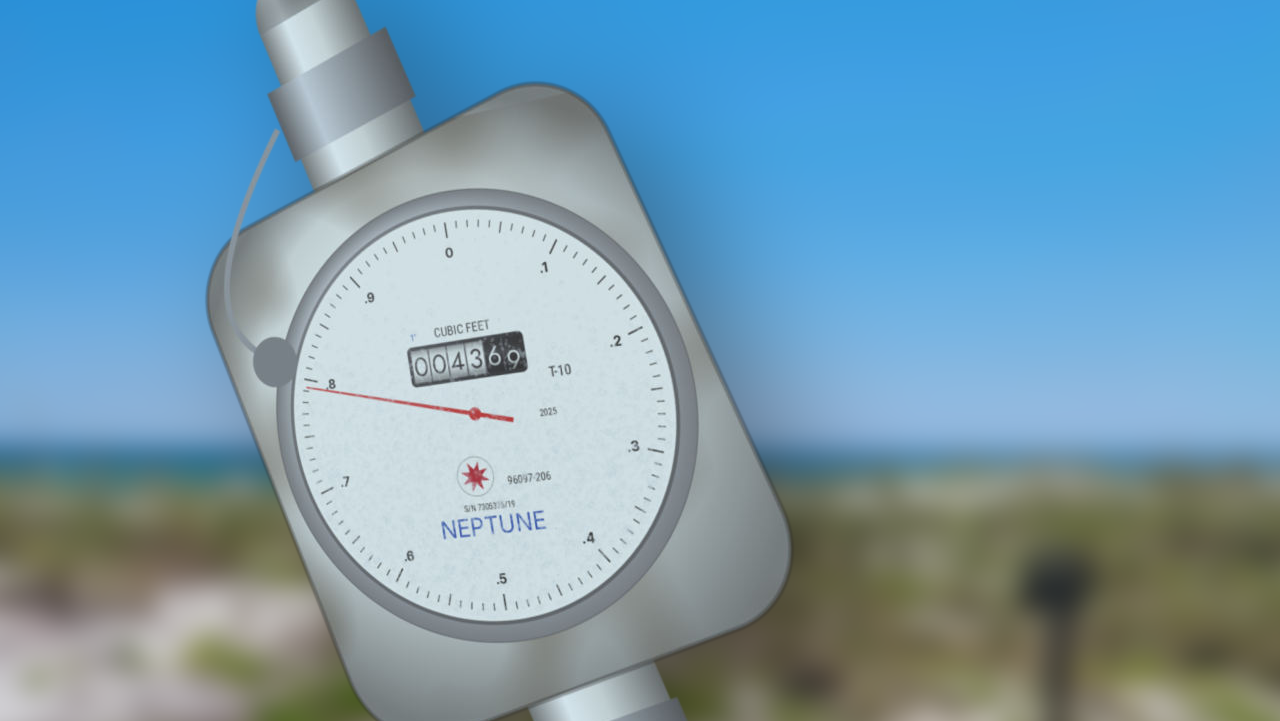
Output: 4368.79,ft³
